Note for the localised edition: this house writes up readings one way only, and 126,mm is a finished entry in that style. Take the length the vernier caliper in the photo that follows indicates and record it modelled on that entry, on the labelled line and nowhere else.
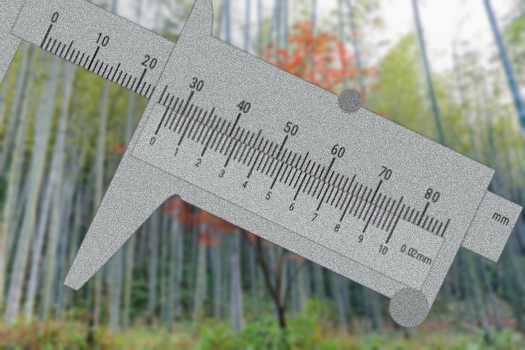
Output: 27.0,mm
